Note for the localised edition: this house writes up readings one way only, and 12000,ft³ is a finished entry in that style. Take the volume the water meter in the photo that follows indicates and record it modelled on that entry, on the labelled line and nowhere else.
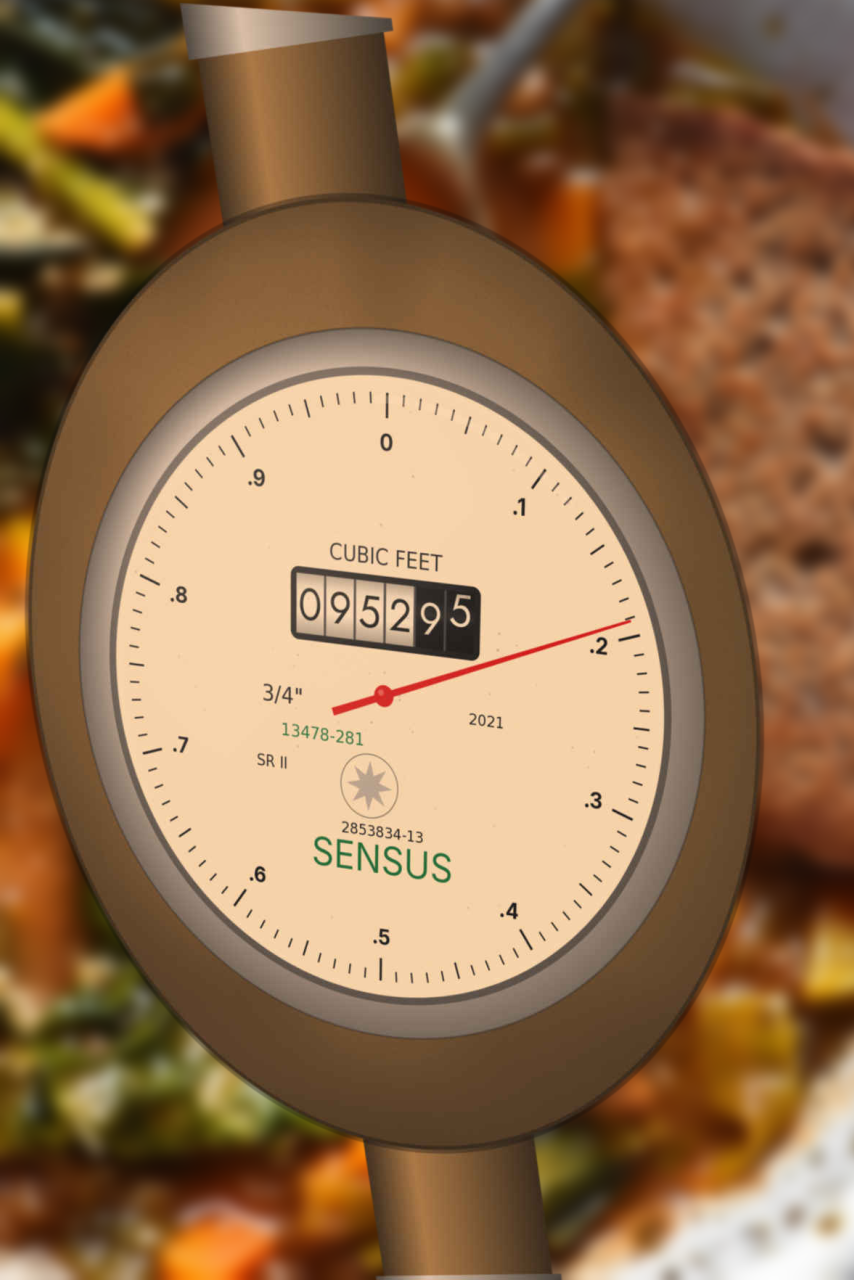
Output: 95295.19,ft³
